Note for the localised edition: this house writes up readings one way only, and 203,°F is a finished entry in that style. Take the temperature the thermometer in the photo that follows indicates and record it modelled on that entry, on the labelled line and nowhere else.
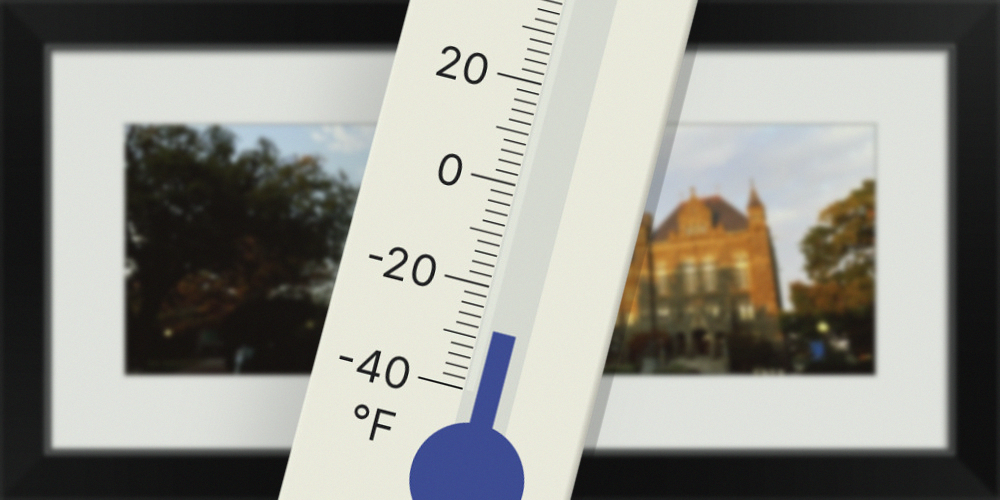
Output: -28,°F
